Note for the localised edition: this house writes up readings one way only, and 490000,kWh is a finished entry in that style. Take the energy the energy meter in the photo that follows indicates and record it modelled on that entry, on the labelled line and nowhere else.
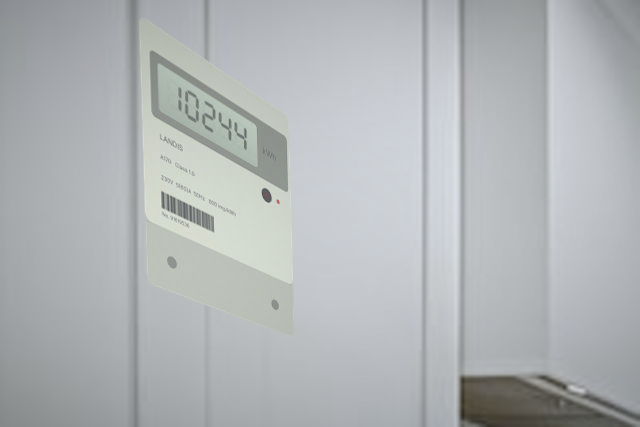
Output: 10244,kWh
